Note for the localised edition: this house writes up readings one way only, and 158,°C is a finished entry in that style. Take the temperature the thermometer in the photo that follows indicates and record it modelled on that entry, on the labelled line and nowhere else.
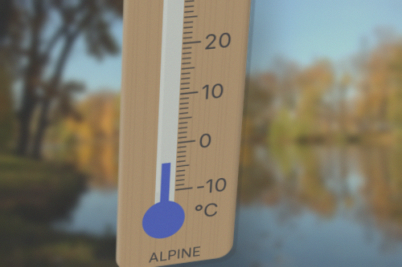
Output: -4,°C
